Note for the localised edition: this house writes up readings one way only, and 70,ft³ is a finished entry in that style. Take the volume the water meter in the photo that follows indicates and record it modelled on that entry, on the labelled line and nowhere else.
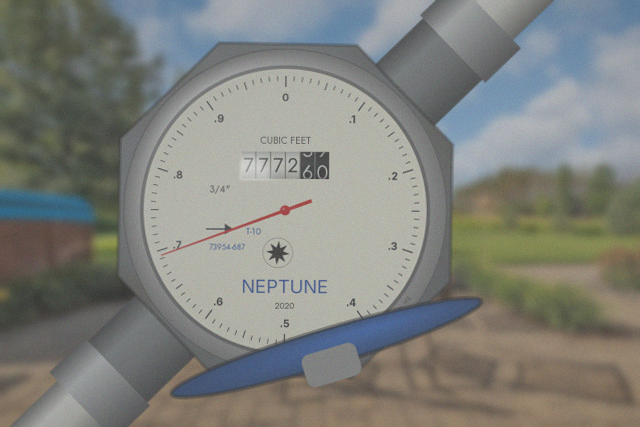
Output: 777259.69,ft³
